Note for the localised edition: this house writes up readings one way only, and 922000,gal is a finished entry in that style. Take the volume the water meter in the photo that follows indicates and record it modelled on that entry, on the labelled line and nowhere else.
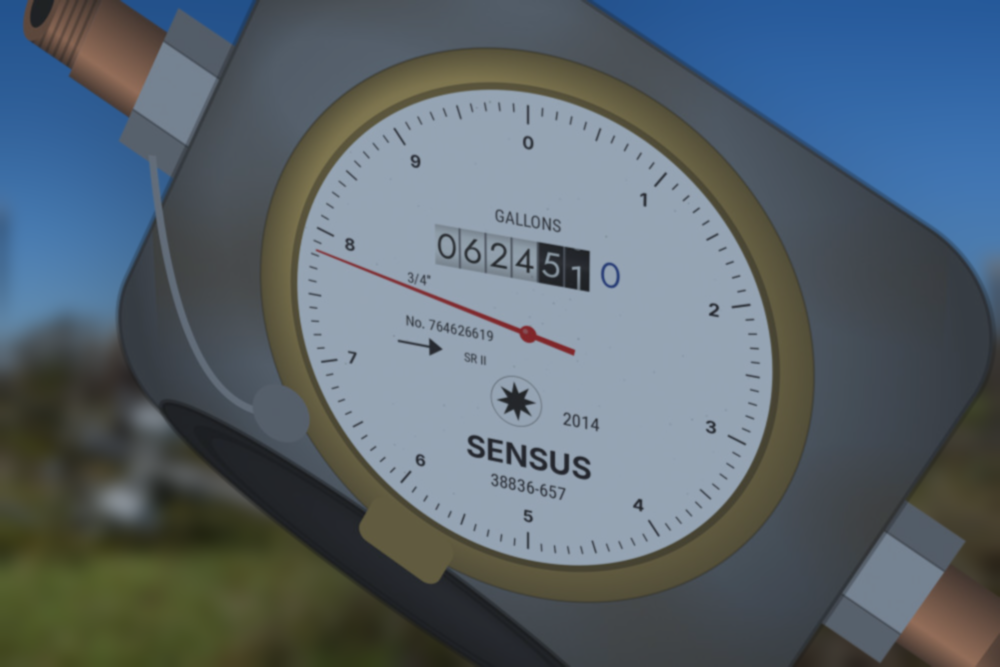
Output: 624507.8,gal
